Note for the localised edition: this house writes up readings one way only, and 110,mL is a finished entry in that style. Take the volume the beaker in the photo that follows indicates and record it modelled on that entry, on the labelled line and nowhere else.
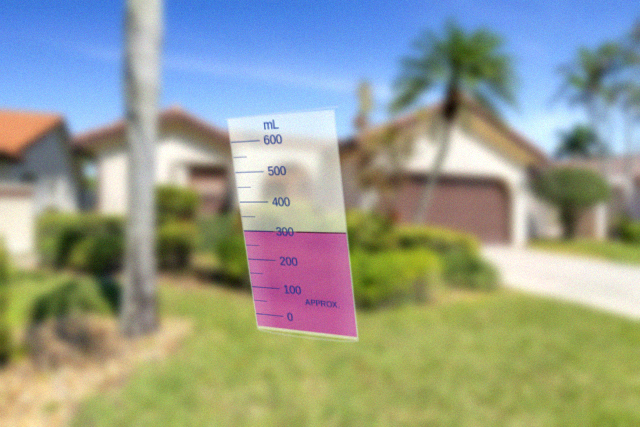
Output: 300,mL
